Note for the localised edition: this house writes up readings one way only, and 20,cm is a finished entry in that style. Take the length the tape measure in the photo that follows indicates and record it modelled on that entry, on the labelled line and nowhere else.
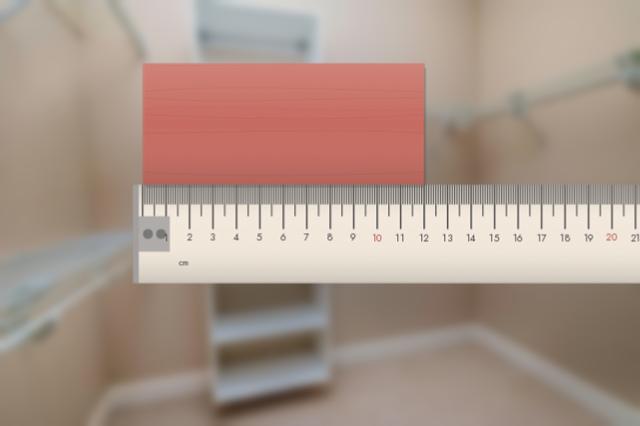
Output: 12,cm
